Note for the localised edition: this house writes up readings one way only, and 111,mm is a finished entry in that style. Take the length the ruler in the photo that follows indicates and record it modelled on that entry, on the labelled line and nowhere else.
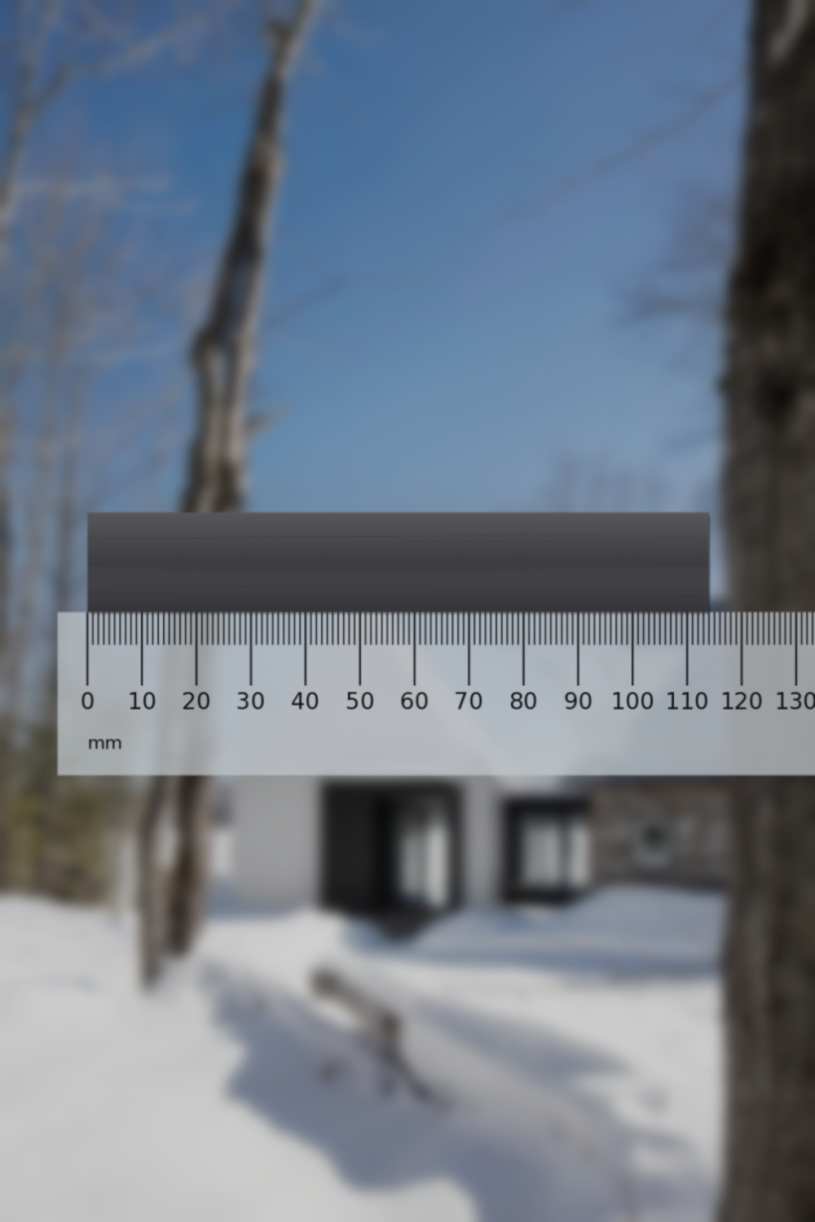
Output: 114,mm
